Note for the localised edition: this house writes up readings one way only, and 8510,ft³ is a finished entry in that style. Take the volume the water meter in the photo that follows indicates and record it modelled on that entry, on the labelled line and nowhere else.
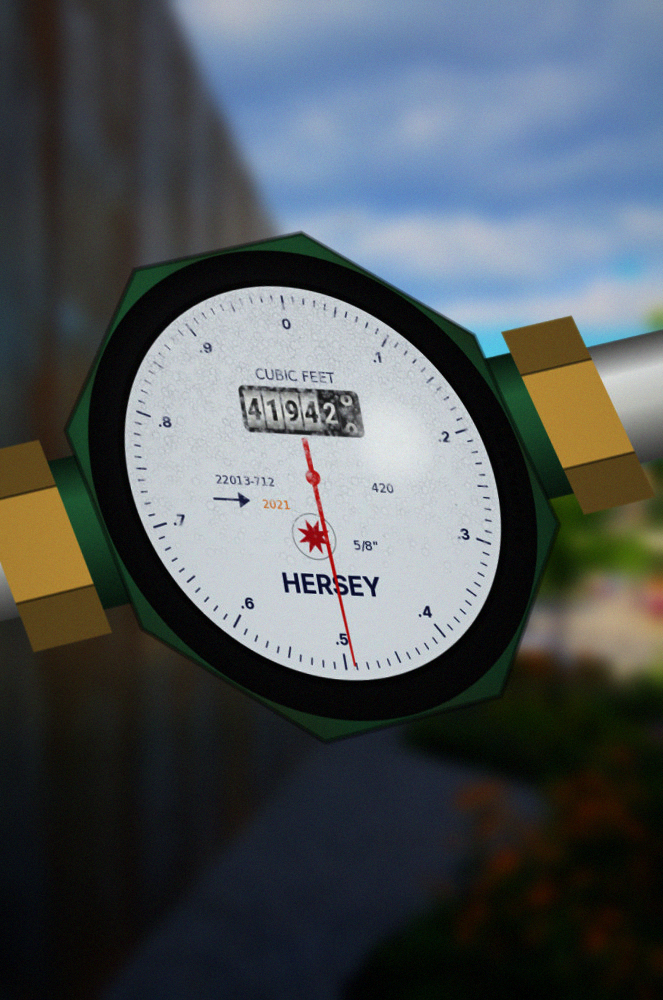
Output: 419428.49,ft³
